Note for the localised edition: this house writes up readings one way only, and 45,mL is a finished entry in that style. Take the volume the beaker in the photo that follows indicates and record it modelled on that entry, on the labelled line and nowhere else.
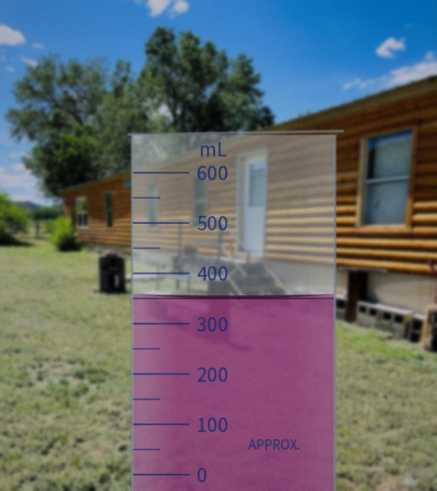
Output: 350,mL
